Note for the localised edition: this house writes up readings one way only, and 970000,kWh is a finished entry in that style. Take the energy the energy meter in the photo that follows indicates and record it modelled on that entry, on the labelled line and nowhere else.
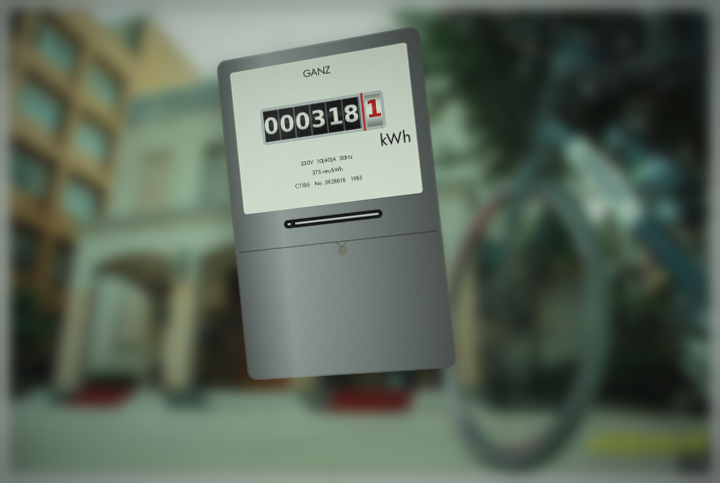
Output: 318.1,kWh
